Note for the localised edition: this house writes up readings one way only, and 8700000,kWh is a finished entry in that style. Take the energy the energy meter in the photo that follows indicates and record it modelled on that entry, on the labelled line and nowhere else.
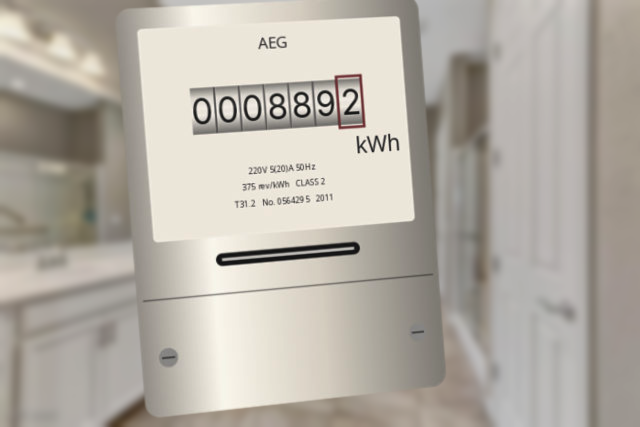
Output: 889.2,kWh
